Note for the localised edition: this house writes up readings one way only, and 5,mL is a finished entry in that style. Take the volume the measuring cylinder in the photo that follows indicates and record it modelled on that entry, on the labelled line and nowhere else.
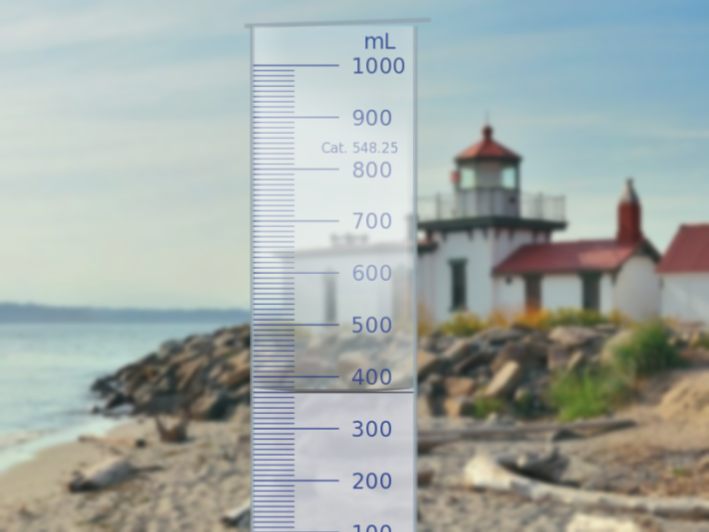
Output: 370,mL
